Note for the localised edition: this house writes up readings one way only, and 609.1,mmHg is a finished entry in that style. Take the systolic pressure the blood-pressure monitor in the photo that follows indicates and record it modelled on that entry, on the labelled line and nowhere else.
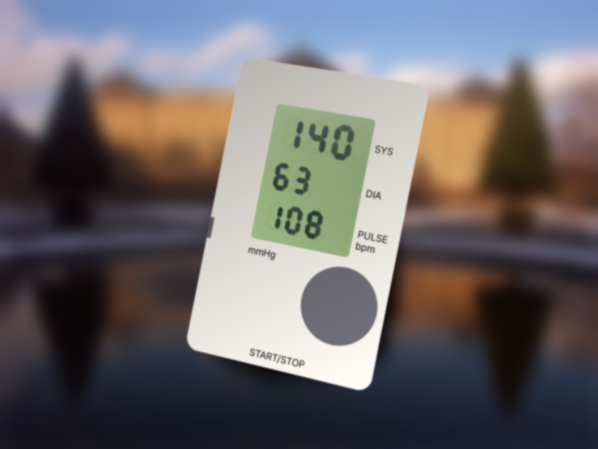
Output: 140,mmHg
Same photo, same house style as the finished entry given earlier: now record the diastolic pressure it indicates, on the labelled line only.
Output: 63,mmHg
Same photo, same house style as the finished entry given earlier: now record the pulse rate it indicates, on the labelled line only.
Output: 108,bpm
